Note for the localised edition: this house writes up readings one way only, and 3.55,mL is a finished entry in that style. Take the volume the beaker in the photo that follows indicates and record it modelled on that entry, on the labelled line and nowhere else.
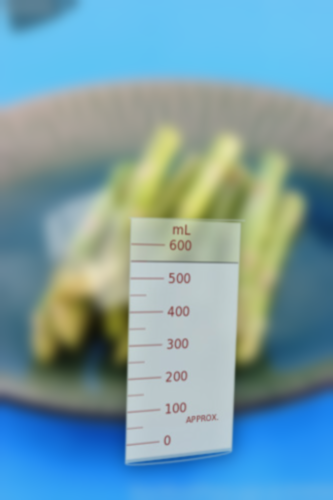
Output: 550,mL
